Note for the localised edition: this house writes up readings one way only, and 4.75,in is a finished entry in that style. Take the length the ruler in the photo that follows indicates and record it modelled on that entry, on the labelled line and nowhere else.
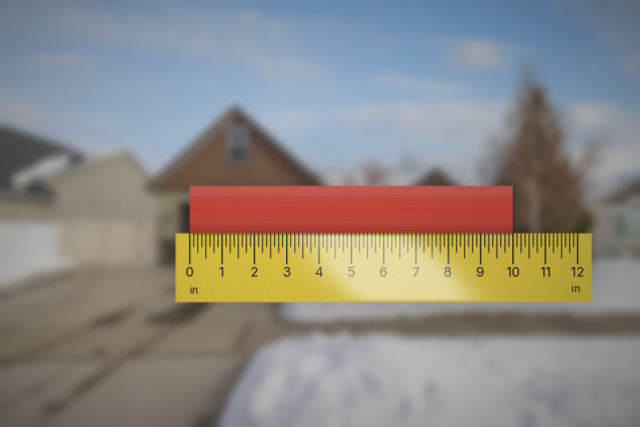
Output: 10,in
